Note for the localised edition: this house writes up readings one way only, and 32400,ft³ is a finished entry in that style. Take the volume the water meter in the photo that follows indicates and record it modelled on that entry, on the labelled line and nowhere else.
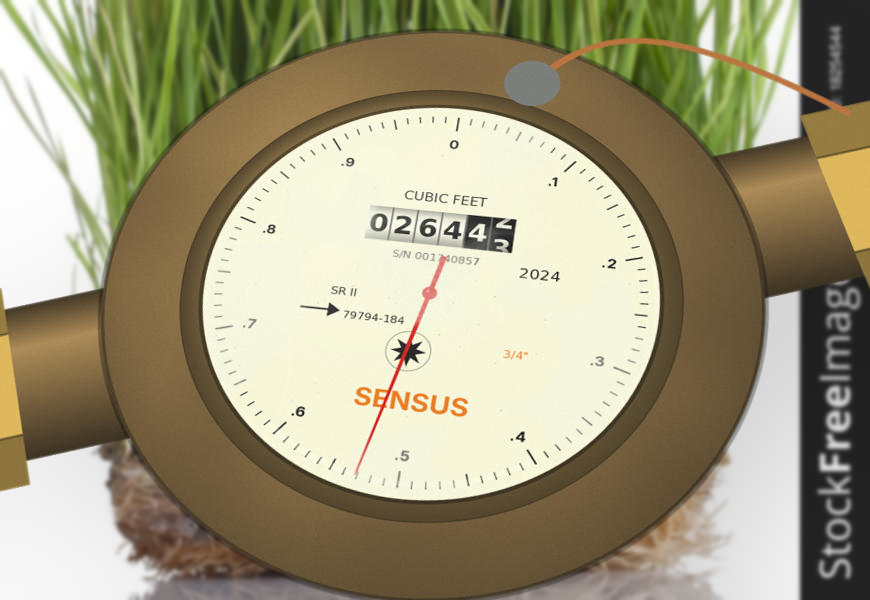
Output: 26442.53,ft³
